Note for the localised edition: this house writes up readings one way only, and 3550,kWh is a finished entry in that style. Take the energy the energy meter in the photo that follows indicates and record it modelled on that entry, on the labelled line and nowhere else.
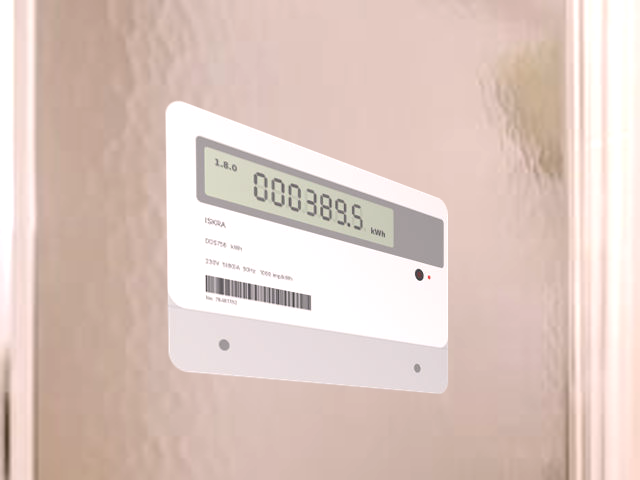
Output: 389.5,kWh
